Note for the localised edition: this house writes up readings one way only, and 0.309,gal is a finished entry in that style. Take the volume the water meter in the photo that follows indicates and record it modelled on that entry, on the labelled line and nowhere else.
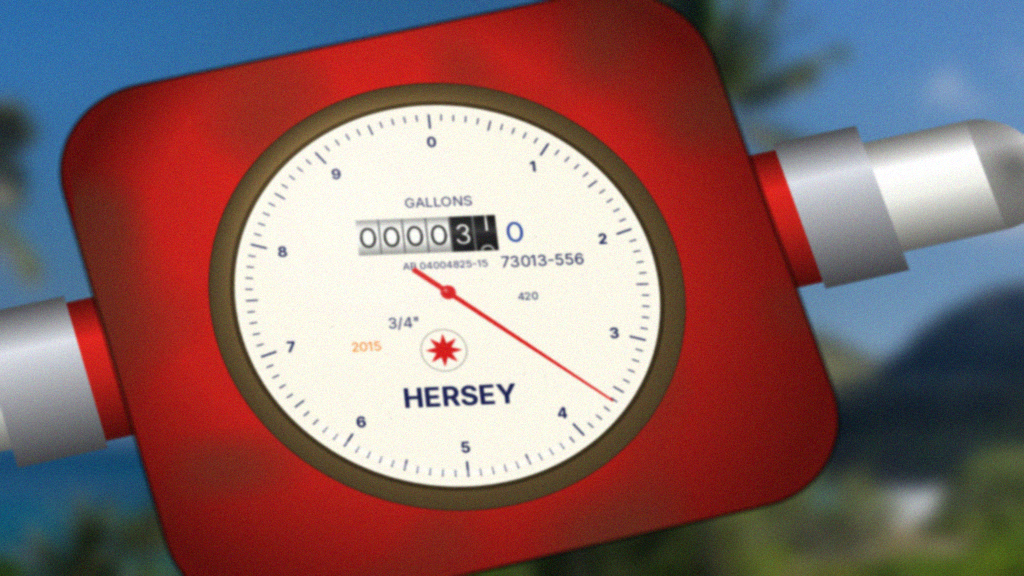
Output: 313.6,gal
